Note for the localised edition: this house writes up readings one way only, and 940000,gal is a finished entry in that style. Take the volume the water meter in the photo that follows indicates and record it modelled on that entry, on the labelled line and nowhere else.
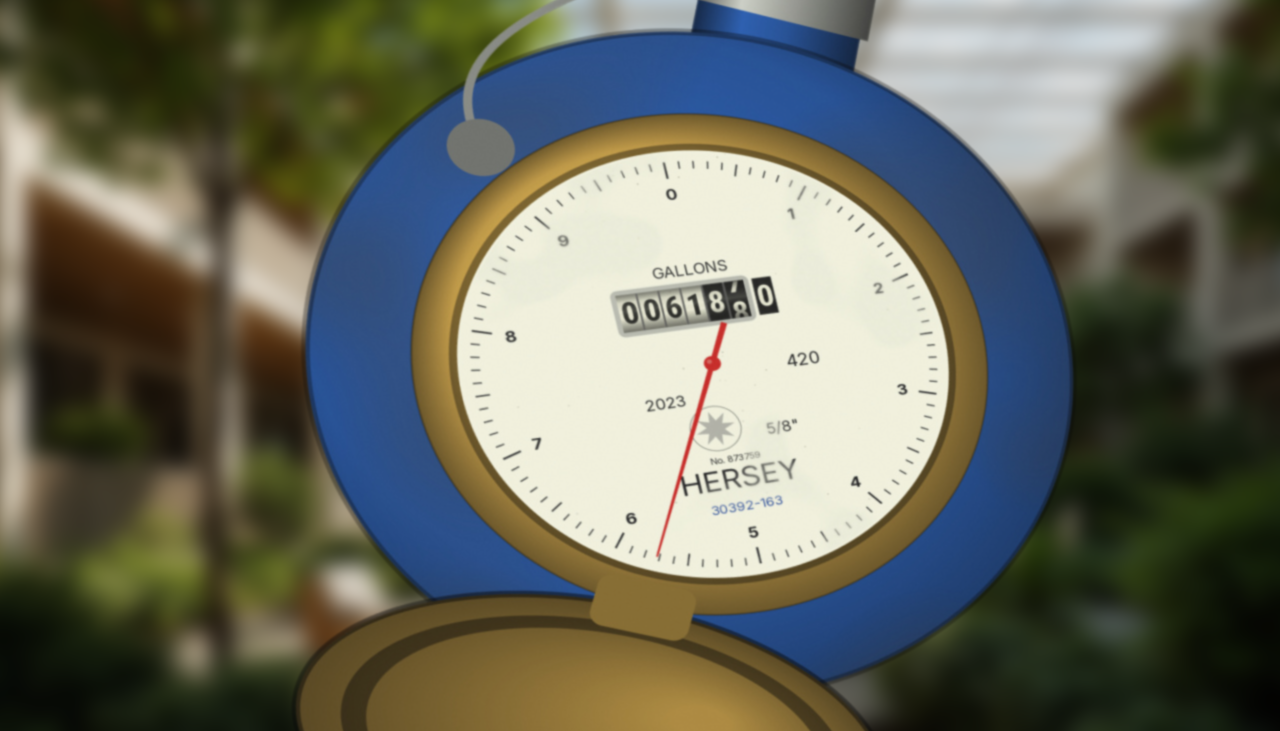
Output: 61875.7,gal
